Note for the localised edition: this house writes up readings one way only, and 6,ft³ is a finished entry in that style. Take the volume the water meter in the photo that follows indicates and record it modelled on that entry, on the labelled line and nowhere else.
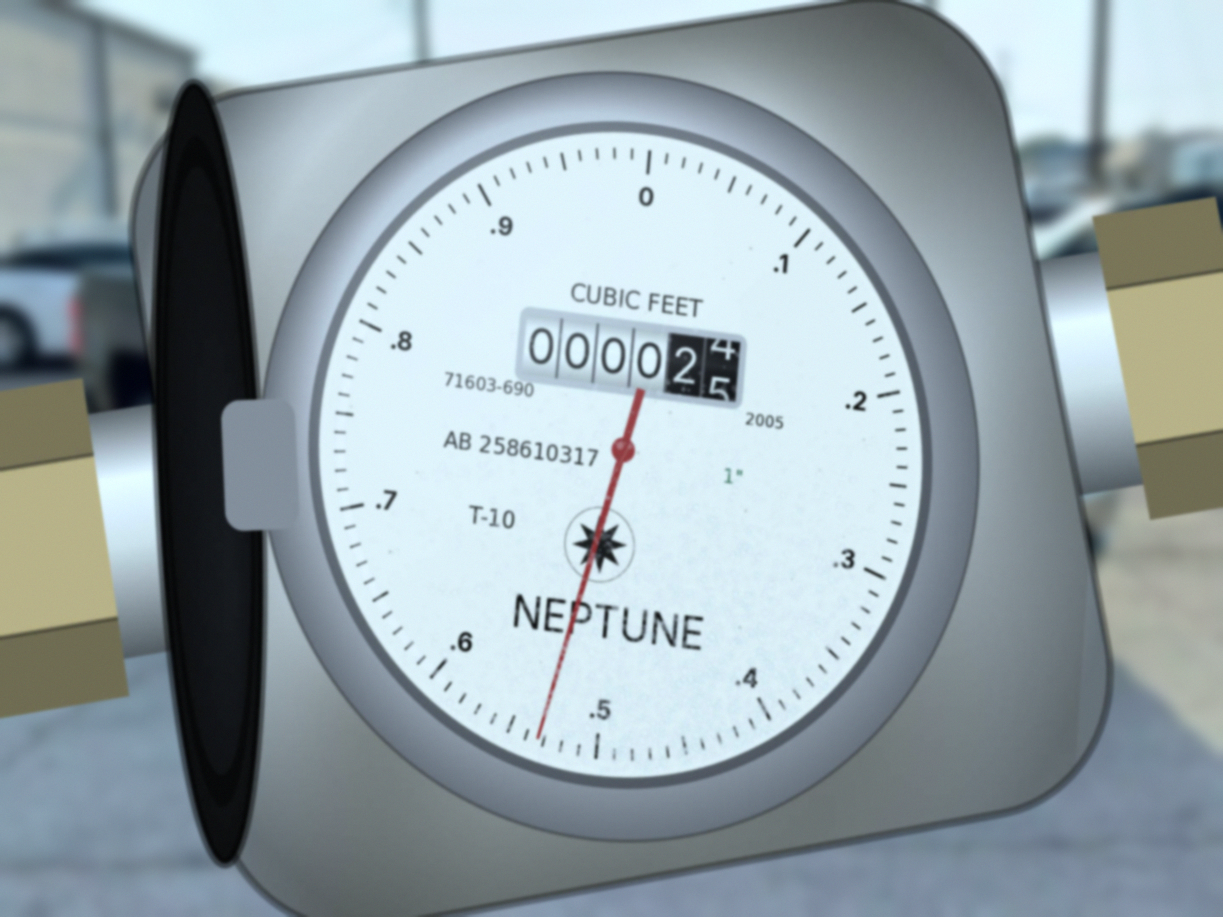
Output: 24.53,ft³
